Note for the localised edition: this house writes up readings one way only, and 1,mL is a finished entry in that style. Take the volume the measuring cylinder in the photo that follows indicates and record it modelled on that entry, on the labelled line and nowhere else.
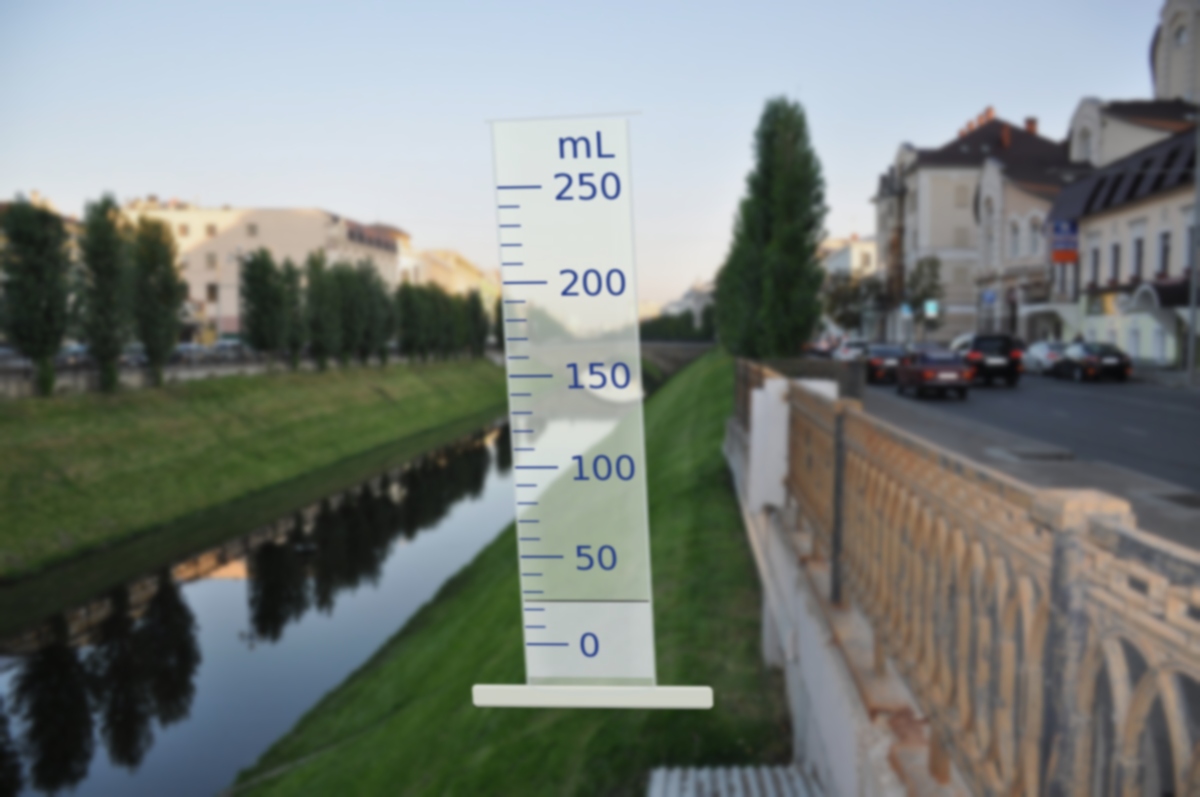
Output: 25,mL
